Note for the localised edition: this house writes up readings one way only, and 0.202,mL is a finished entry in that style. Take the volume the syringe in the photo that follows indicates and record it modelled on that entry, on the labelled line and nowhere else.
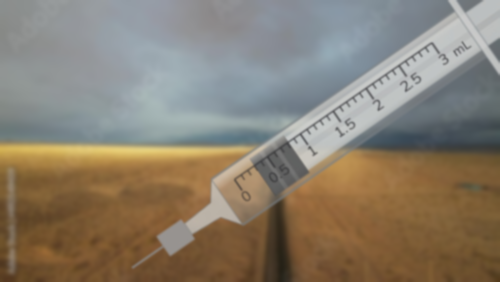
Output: 0.3,mL
